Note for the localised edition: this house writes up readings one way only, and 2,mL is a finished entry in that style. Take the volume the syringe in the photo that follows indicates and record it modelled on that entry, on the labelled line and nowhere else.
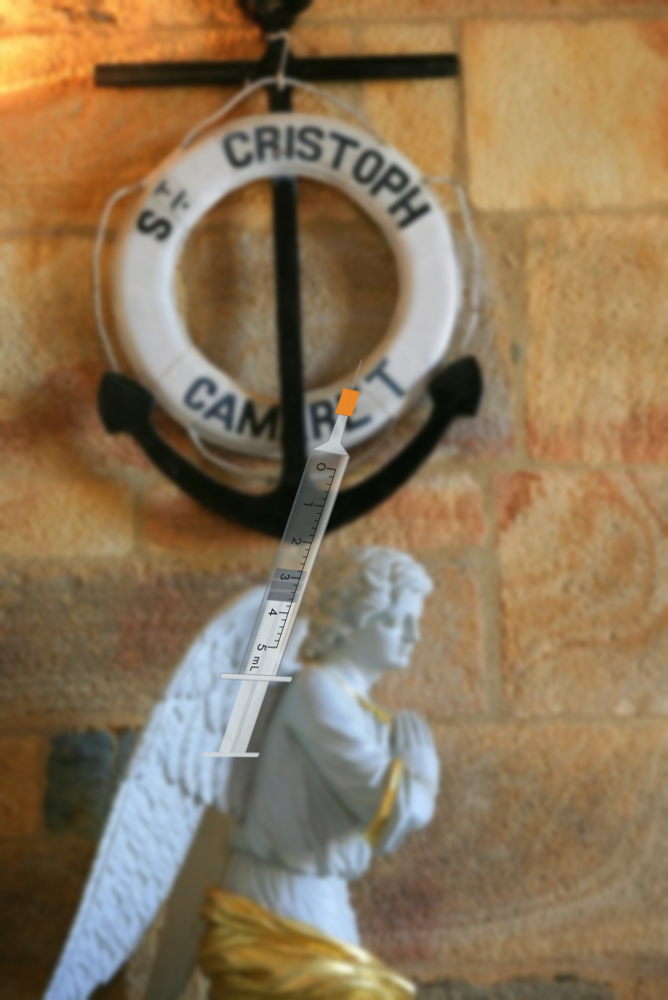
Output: 2.8,mL
